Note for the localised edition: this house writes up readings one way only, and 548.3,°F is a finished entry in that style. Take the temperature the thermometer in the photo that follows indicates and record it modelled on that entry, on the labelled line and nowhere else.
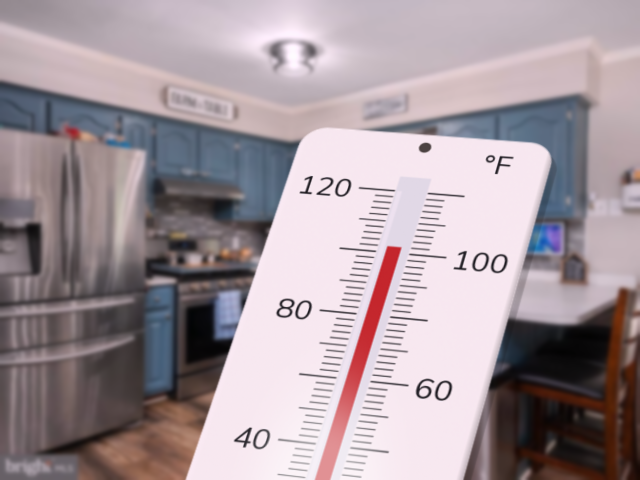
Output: 102,°F
